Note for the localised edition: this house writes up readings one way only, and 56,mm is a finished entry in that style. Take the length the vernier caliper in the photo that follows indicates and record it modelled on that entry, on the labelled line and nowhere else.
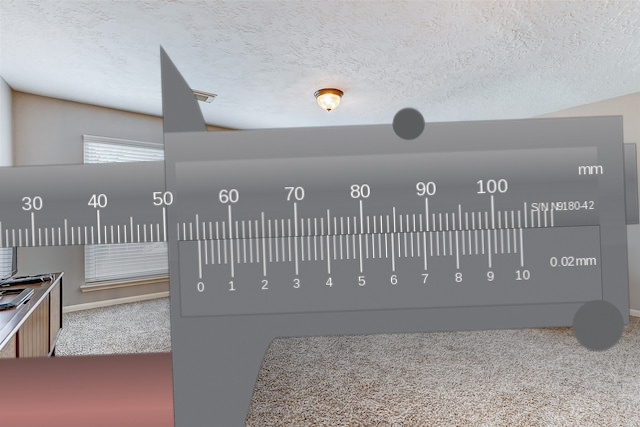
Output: 55.2,mm
